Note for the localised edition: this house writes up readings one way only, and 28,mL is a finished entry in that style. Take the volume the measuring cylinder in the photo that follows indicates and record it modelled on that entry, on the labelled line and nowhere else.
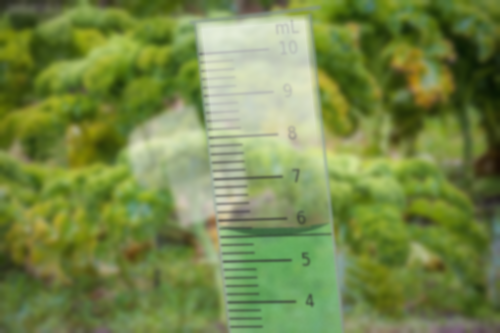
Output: 5.6,mL
